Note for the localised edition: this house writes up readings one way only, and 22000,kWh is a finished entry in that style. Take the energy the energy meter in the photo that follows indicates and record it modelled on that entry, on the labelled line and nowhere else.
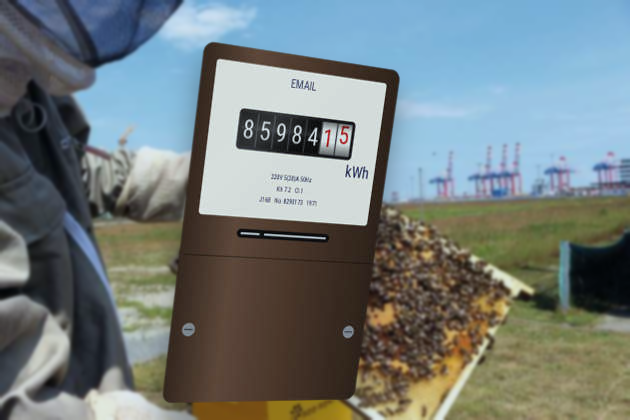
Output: 85984.15,kWh
